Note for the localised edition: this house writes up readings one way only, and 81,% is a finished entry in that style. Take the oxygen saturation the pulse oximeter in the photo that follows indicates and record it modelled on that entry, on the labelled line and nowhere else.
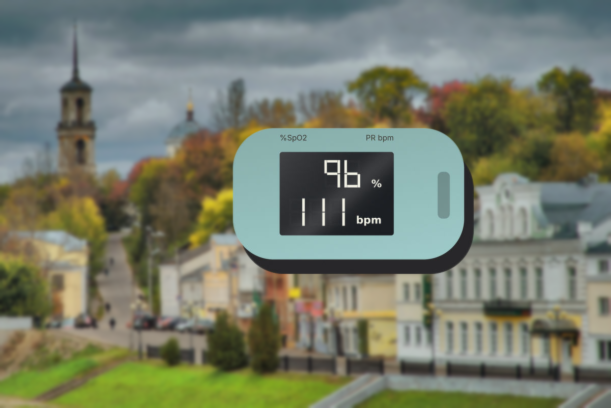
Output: 96,%
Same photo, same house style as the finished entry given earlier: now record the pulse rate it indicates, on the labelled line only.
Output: 111,bpm
